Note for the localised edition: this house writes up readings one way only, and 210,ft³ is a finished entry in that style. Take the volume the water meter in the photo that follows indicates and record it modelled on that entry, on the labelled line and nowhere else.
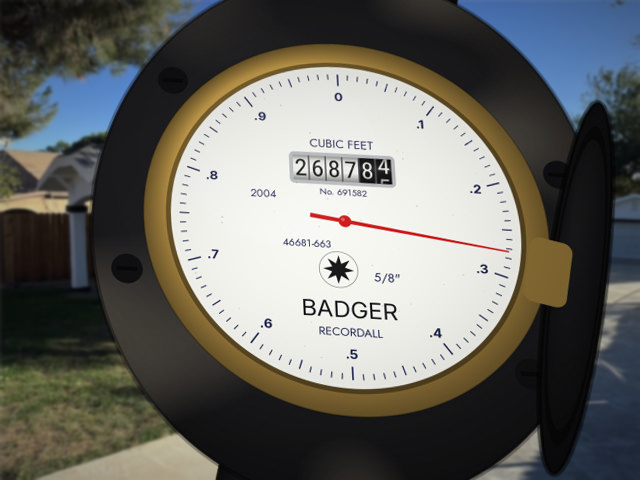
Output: 268784.27,ft³
